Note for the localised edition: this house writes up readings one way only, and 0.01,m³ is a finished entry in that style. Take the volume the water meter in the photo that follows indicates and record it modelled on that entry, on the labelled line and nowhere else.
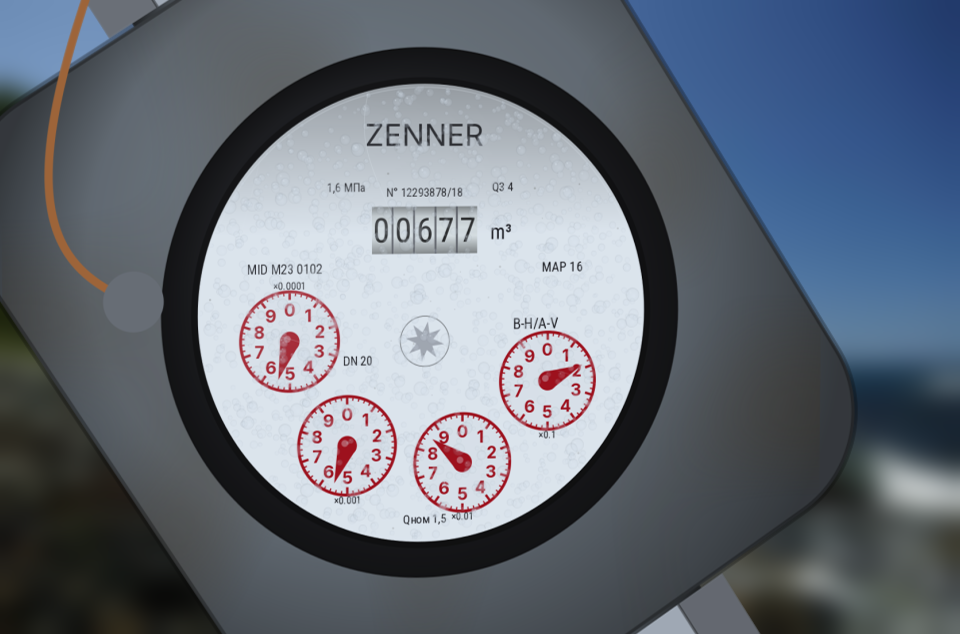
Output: 677.1855,m³
